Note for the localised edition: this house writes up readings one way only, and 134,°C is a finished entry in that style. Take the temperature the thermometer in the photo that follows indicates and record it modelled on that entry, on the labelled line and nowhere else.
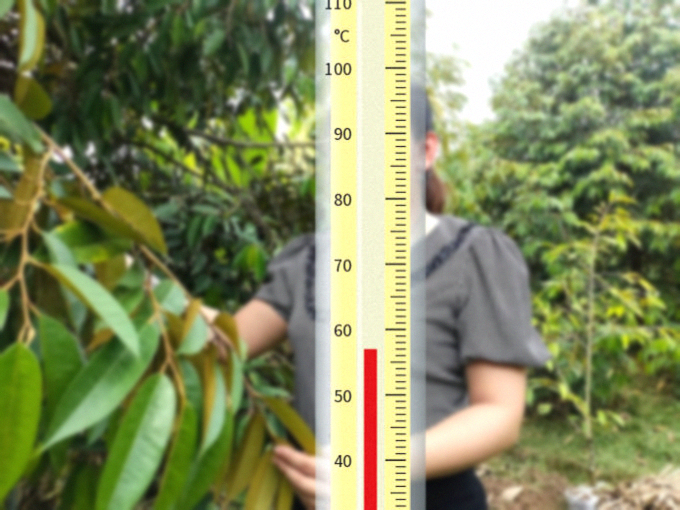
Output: 57,°C
